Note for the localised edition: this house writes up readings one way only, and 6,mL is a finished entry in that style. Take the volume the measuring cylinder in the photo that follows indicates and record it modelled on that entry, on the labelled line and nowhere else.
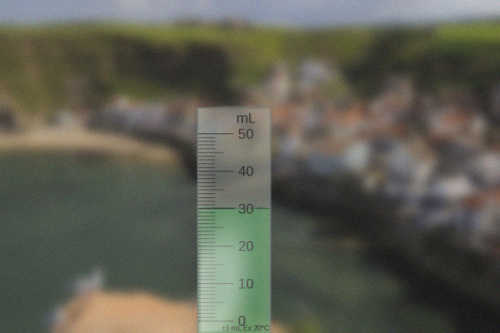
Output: 30,mL
